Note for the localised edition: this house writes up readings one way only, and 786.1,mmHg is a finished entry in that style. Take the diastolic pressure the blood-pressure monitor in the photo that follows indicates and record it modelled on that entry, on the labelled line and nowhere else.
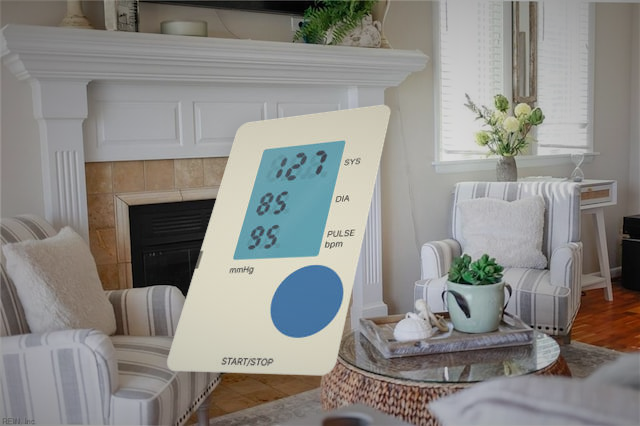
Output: 85,mmHg
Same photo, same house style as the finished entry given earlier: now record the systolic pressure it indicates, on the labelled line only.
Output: 127,mmHg
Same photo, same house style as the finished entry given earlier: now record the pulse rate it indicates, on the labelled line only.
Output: 95,bpm
